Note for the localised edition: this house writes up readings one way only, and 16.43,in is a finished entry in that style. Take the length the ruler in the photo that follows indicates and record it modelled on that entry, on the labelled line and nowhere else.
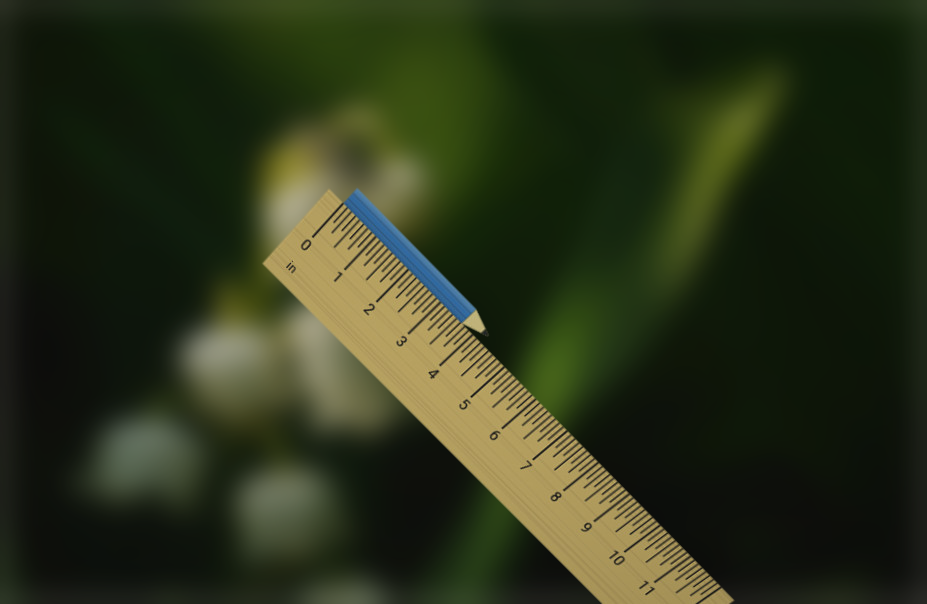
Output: 4.25,in
